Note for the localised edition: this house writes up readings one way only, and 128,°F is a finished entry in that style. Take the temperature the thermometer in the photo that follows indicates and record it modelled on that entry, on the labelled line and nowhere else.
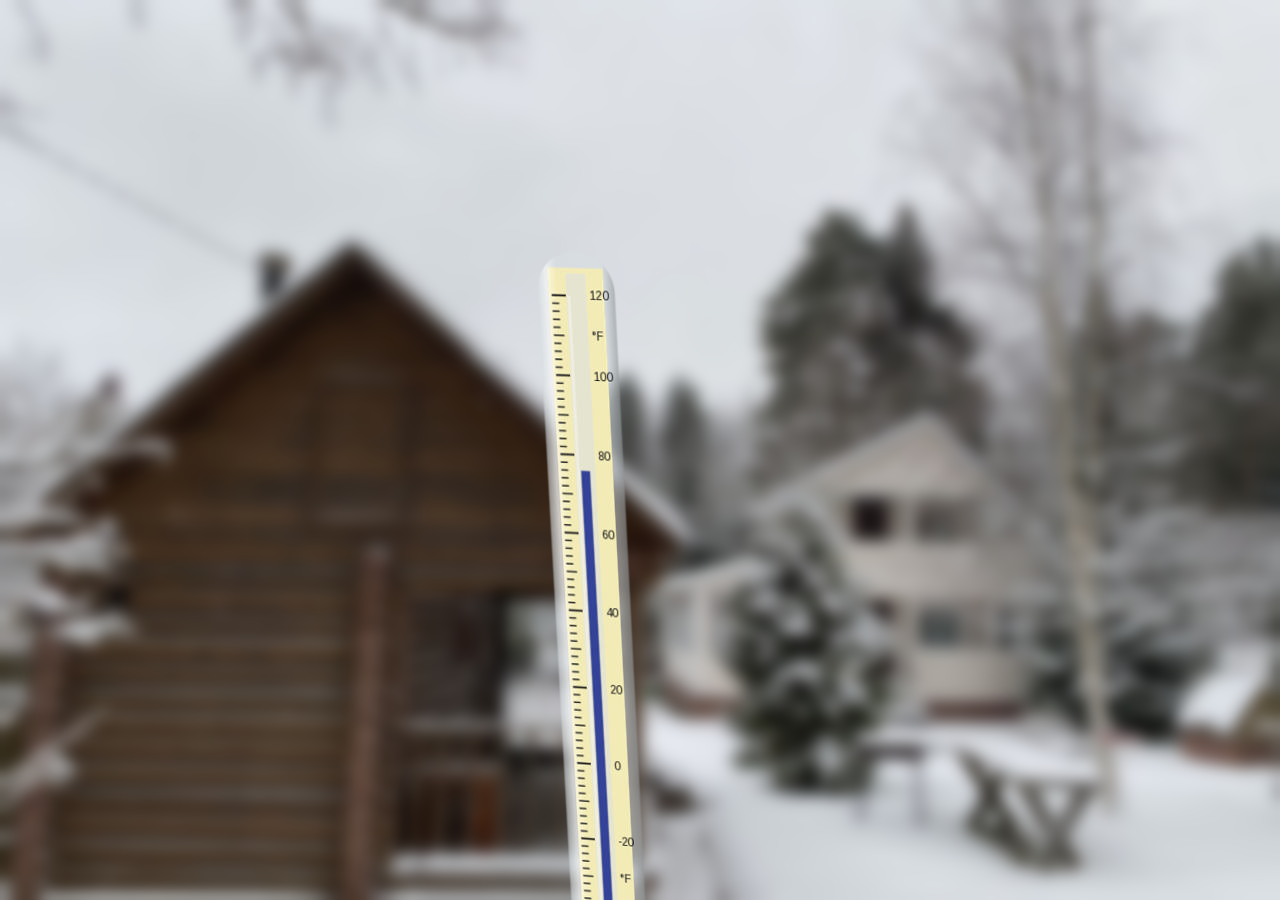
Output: 76,°F
